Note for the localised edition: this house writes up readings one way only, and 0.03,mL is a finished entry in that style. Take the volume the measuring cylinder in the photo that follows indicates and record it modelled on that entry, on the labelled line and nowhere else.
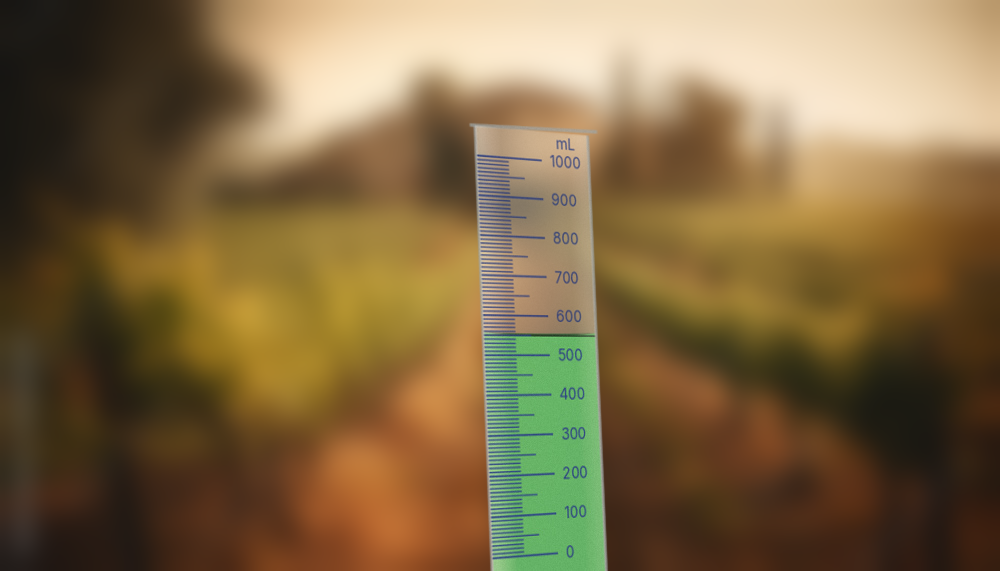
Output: 550,mL
